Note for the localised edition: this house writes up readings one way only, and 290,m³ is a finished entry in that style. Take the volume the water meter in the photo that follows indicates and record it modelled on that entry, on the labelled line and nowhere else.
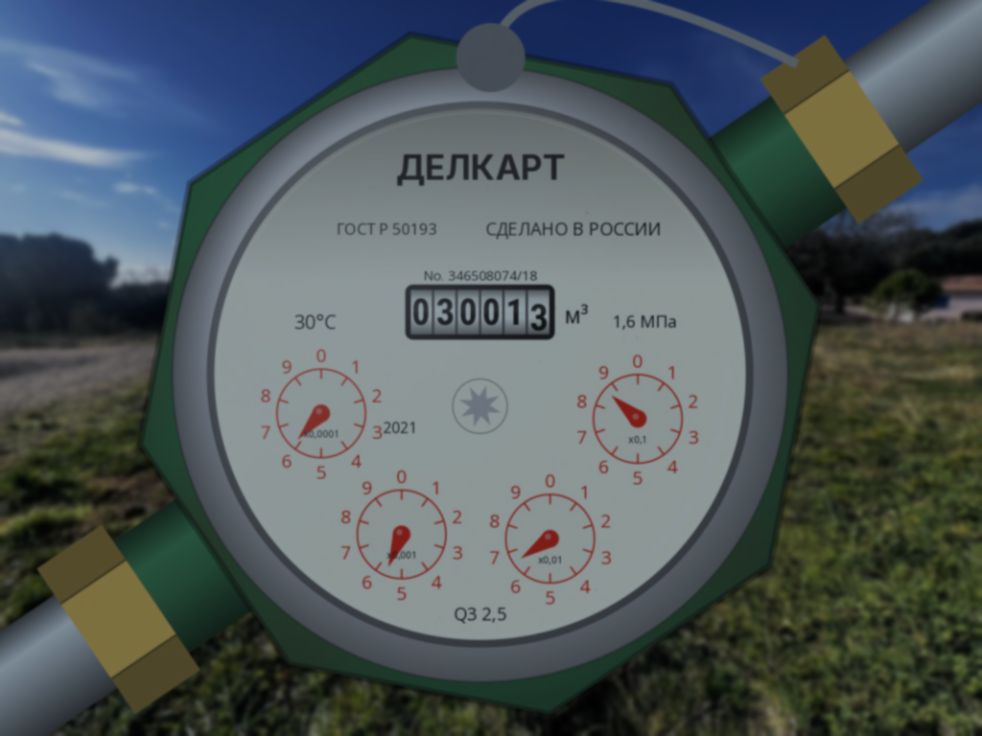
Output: 30012.8656,m³
